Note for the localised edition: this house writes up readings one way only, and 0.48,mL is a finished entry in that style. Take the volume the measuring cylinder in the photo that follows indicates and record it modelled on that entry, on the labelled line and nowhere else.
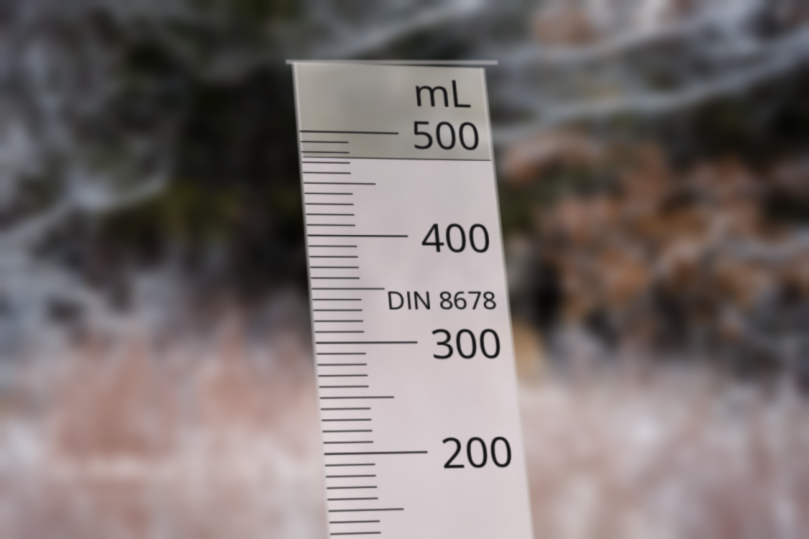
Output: 475,mL
